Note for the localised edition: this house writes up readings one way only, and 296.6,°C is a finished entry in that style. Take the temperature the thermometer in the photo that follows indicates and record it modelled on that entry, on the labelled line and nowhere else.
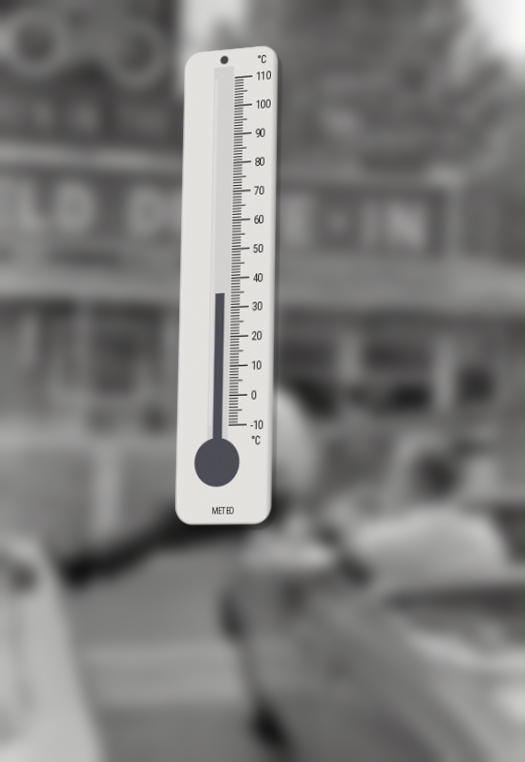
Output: 35,°C
